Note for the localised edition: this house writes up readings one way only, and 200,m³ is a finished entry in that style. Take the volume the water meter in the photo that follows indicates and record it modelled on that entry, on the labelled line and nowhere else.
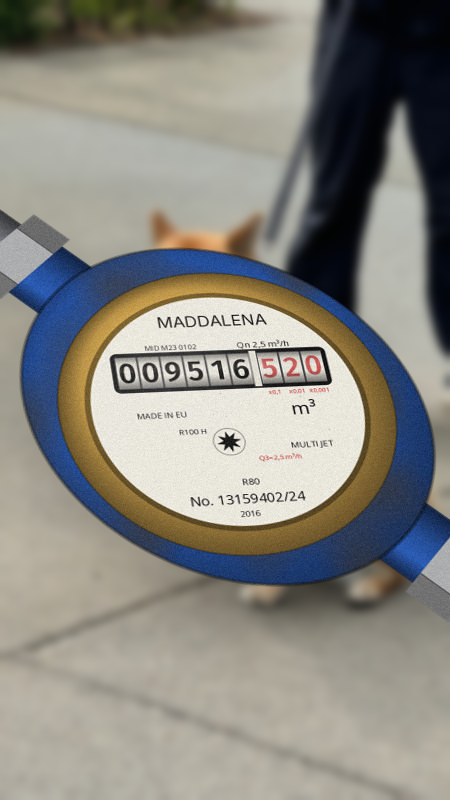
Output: 9516.520,m³
